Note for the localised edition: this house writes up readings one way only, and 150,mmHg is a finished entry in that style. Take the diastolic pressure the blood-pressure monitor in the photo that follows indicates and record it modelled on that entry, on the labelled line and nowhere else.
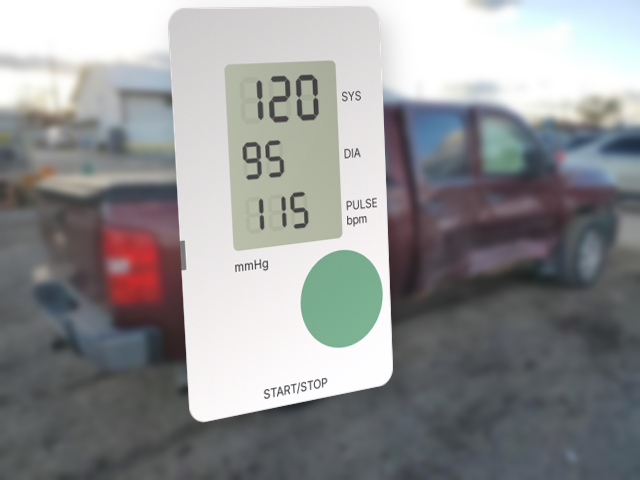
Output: 95,mmHg
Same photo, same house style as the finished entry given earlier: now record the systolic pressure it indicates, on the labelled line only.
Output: 120,mmHg
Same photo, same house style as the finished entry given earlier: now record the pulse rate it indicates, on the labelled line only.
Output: 115,bpm
